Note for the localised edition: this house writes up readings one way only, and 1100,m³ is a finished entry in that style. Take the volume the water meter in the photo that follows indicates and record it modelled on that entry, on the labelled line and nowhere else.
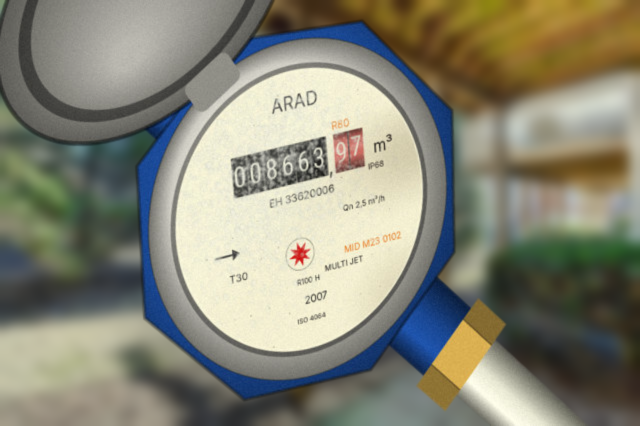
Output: 8663.97,m³
